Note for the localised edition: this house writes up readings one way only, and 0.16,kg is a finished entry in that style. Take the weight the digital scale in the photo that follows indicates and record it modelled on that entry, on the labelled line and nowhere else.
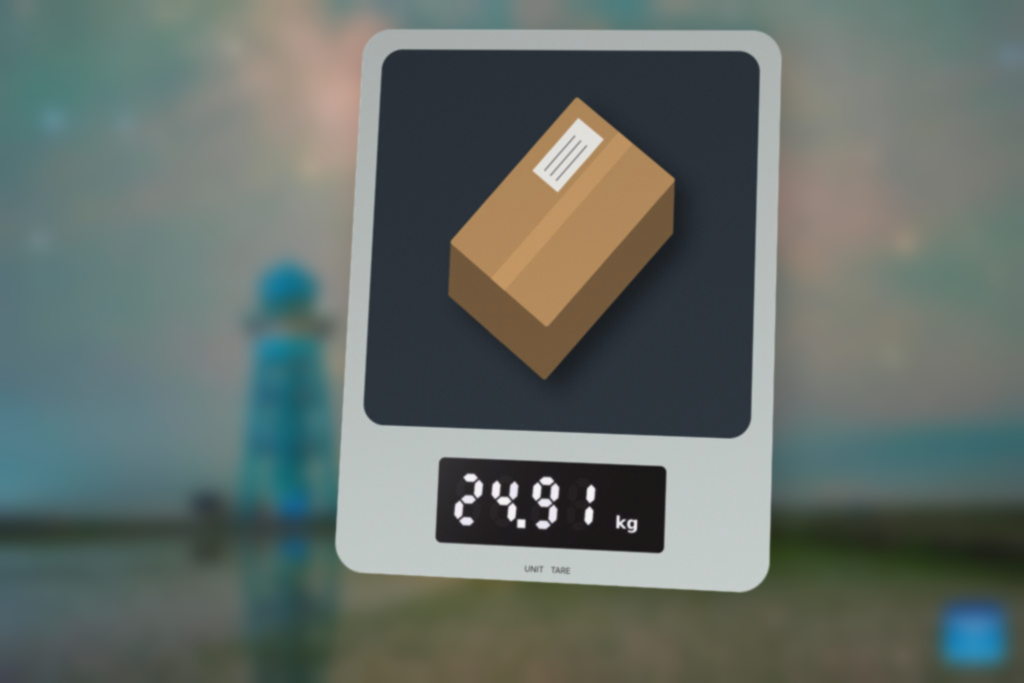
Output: 24.91,kg
